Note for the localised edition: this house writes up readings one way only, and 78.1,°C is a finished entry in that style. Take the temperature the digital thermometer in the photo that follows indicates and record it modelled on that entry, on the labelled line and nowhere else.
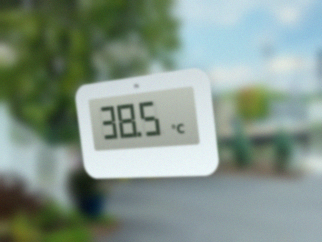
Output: 38.5,°C
